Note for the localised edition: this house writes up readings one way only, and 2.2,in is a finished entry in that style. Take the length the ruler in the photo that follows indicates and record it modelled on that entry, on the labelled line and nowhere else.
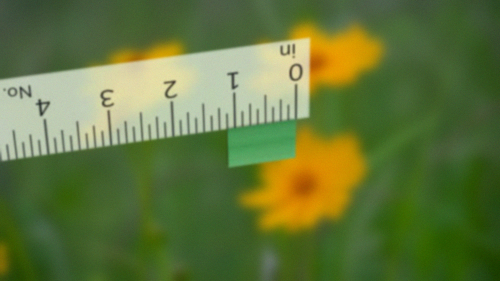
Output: 1.125,in
